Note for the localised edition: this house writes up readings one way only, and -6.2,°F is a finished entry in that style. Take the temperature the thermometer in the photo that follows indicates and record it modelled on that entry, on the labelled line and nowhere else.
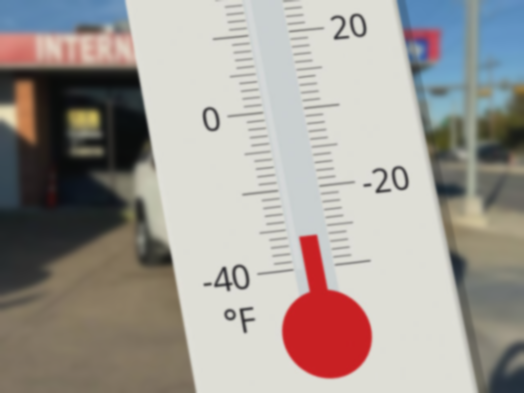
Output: -32,°F
